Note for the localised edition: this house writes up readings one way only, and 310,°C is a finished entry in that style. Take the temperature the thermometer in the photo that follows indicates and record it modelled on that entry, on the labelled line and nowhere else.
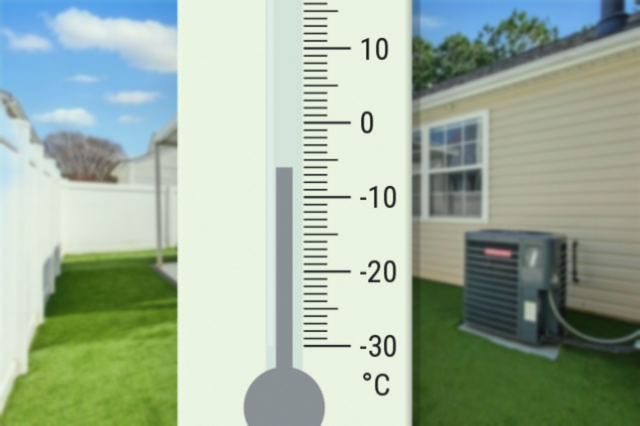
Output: -6,°C
